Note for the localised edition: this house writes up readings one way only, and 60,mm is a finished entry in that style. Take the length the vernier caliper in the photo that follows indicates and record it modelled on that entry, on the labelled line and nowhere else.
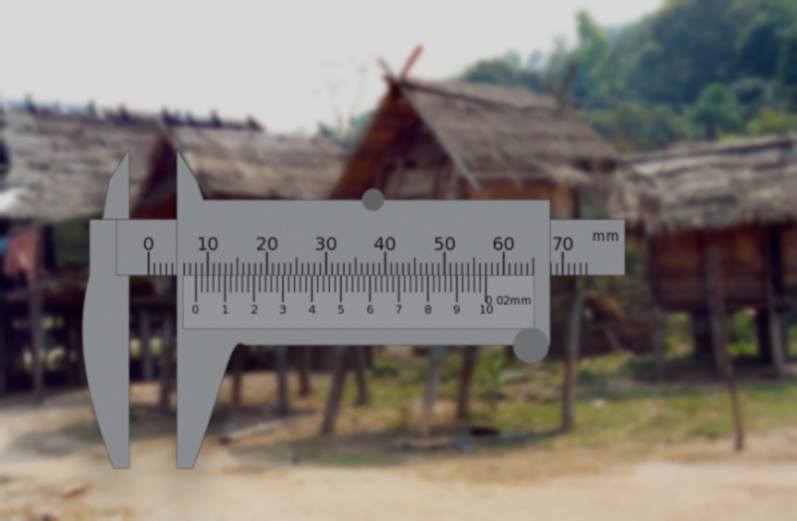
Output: 8.0,mm
